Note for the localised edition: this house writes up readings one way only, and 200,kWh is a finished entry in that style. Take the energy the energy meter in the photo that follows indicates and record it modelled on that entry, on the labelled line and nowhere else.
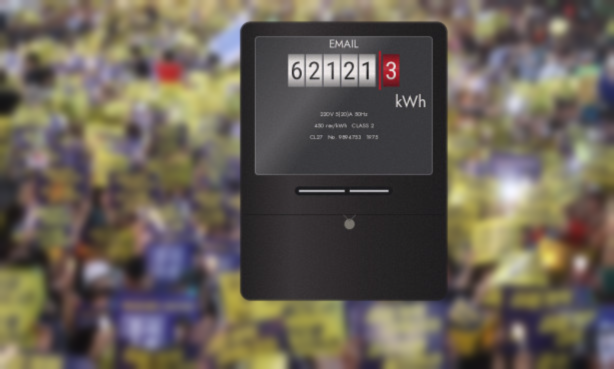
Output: 62121.3,kWh
